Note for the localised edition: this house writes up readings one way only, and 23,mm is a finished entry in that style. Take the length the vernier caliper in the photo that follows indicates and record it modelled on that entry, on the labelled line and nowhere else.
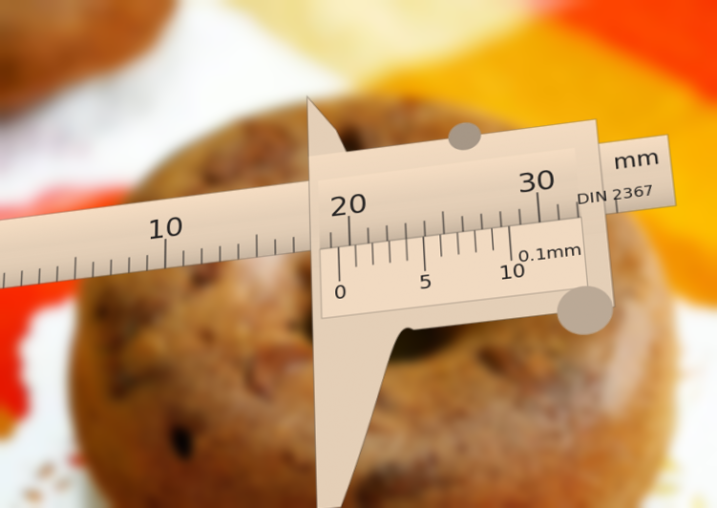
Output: 19.4,mm
